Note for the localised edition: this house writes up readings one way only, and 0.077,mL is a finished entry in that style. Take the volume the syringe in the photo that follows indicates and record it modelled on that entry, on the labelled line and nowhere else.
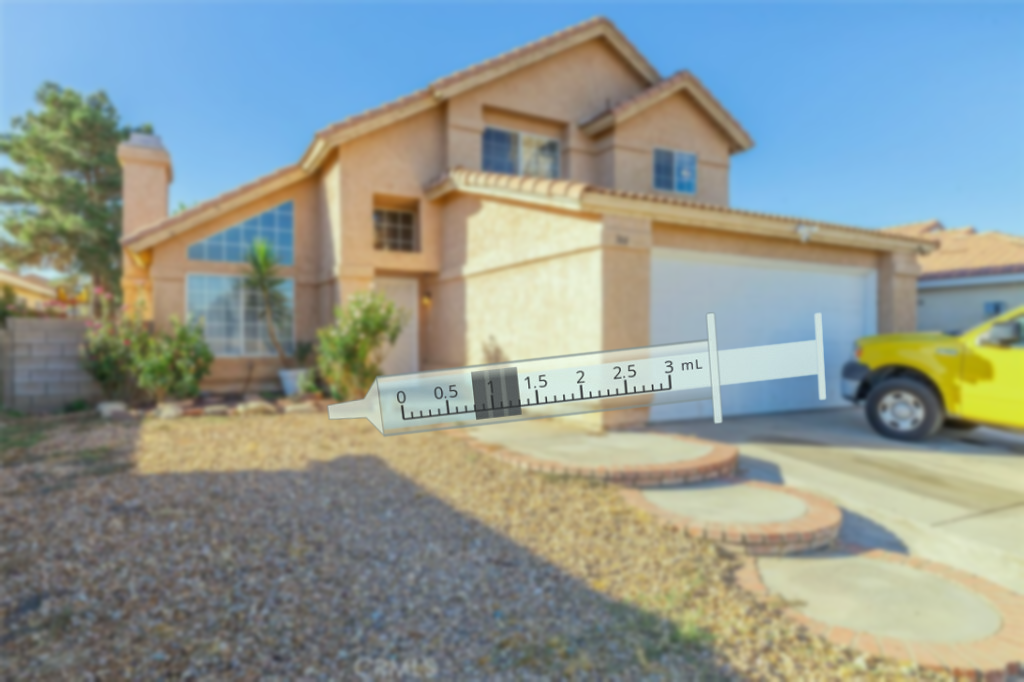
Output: 0.8,mL
